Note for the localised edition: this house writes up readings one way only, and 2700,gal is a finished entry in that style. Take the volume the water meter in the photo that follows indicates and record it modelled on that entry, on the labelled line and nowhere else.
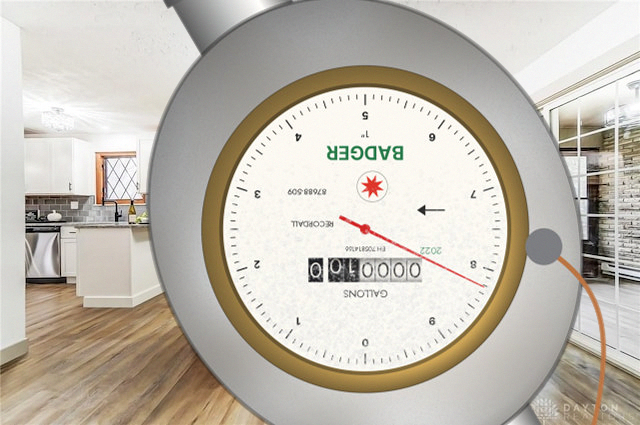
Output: 98.2,gal
